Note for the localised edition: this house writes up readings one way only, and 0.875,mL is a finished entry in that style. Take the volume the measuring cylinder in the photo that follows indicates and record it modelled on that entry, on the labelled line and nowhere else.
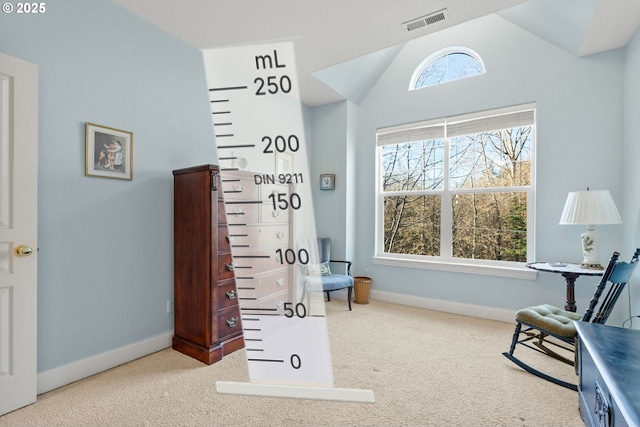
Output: 45,mL
